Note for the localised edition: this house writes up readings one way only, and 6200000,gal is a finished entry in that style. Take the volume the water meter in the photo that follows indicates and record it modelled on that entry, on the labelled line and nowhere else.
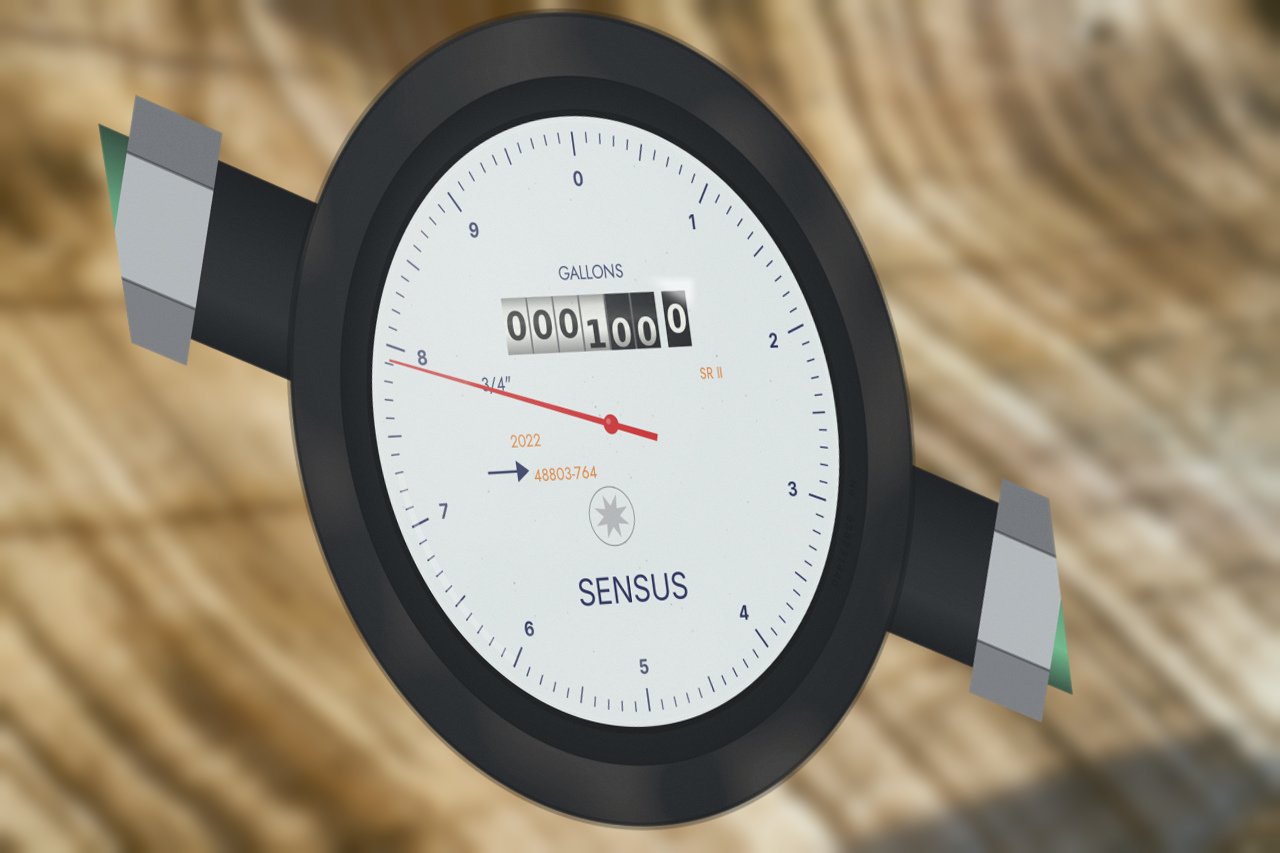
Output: 997.9,gal
